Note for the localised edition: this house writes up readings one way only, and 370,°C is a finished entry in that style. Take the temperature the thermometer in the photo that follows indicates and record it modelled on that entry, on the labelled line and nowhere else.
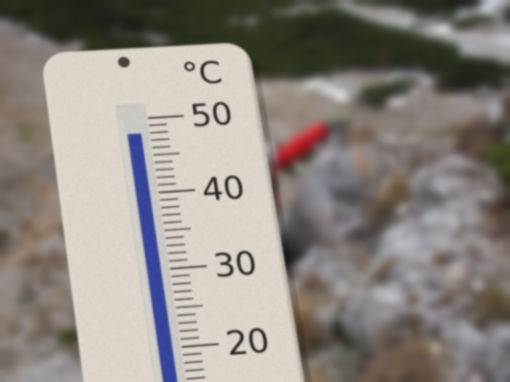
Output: 48,°C
